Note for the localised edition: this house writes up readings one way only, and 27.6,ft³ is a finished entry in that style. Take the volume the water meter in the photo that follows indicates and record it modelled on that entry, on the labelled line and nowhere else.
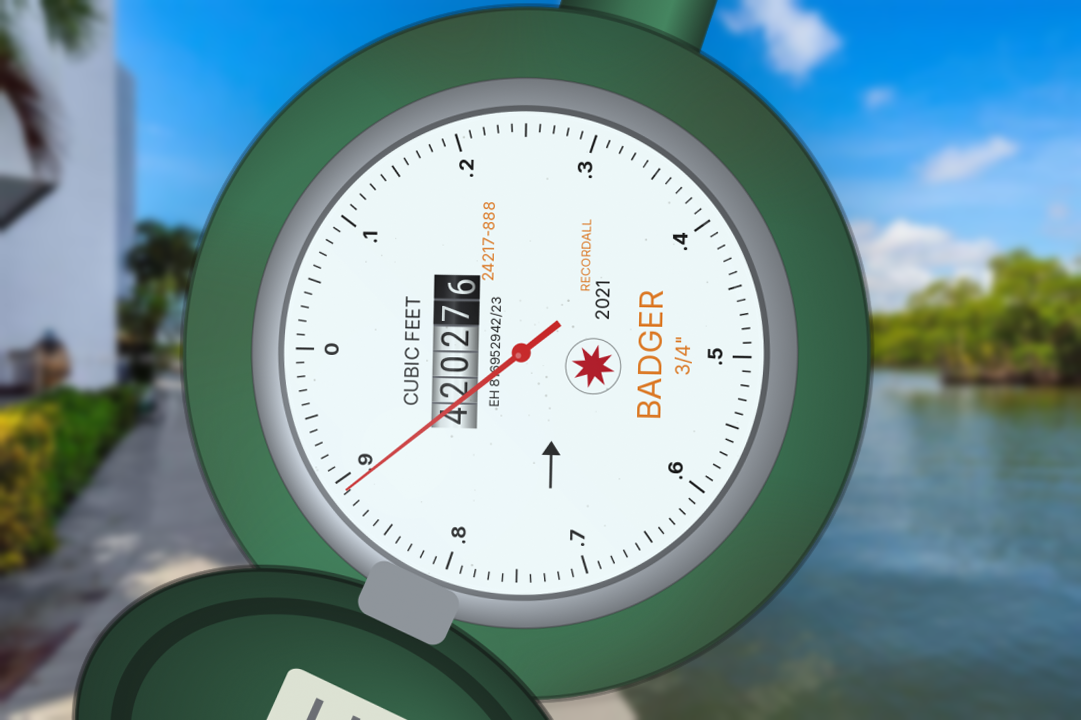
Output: 420275.89,ft³
